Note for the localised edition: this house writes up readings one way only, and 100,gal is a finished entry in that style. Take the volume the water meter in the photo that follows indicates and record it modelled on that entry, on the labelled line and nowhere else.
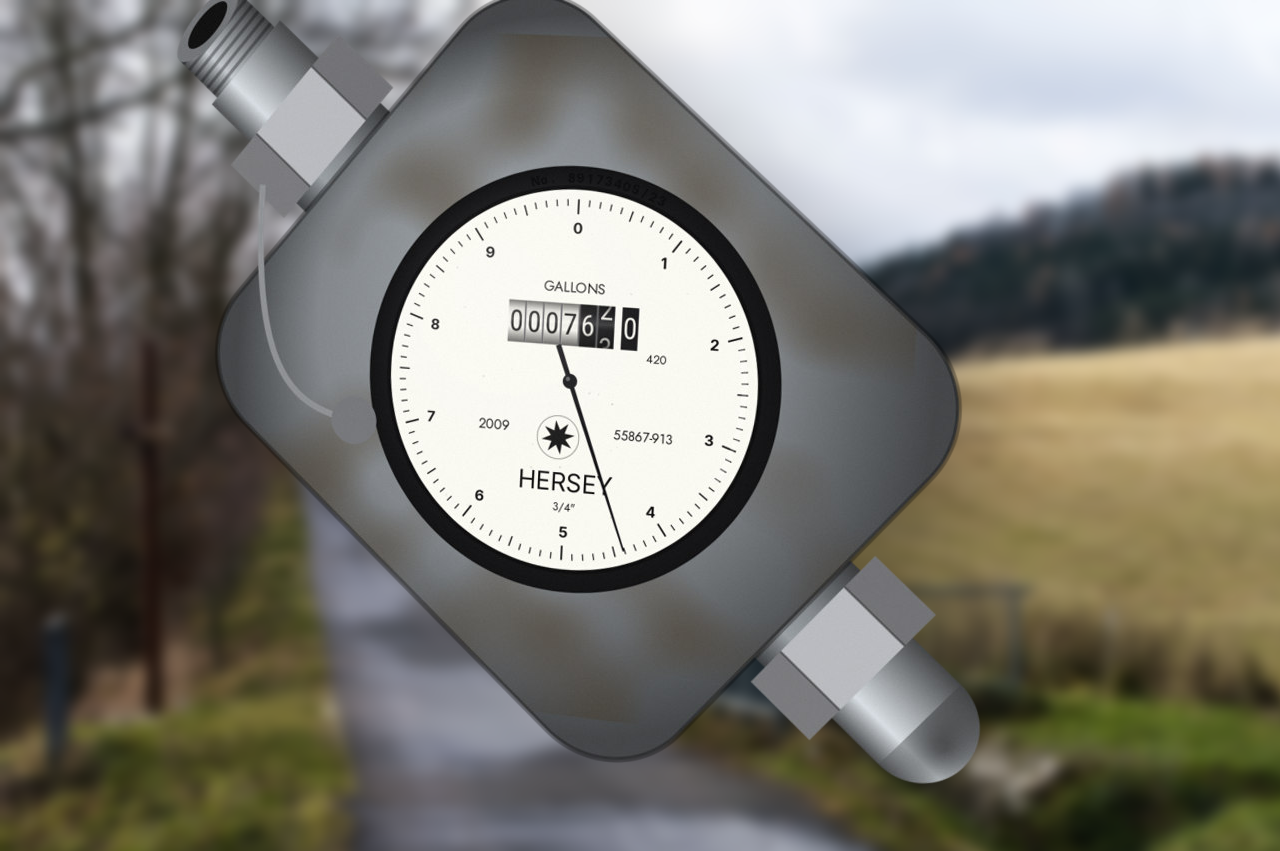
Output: 7624.4,gal
